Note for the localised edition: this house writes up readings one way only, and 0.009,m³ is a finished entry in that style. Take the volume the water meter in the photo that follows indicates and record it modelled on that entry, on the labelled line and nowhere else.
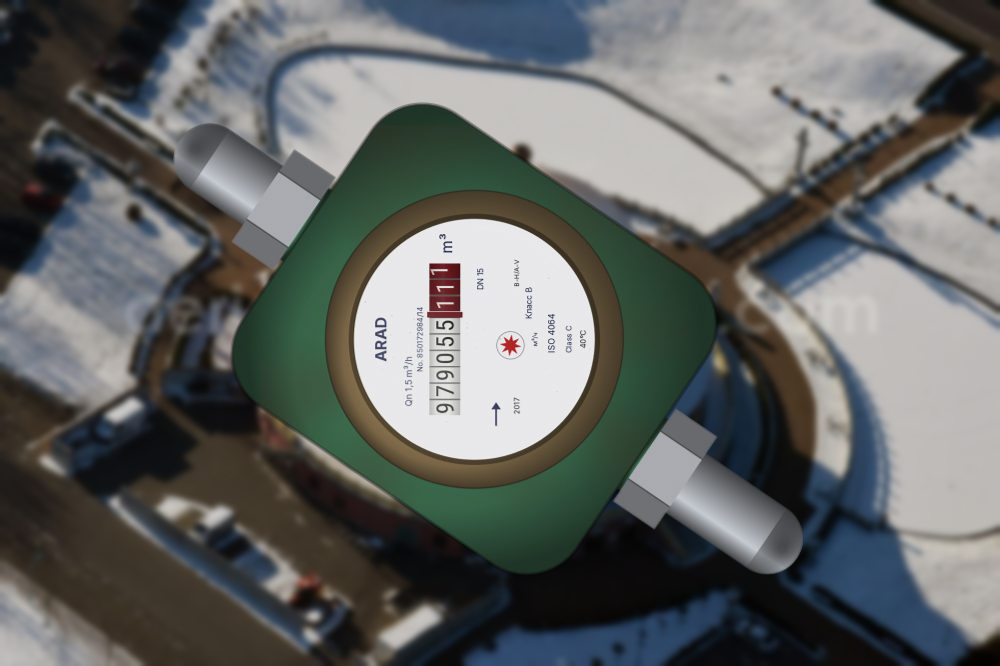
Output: 979055.111,m³
